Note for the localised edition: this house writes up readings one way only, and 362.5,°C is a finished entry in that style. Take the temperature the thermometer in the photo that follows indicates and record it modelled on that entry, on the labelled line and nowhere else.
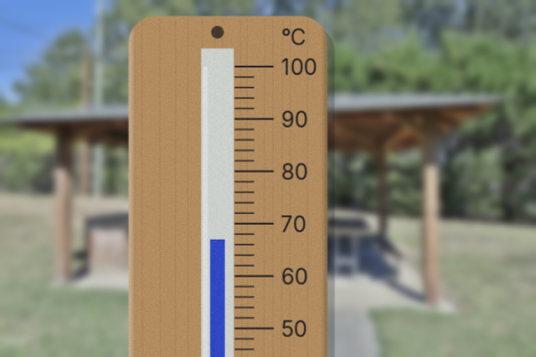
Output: 67,°C
